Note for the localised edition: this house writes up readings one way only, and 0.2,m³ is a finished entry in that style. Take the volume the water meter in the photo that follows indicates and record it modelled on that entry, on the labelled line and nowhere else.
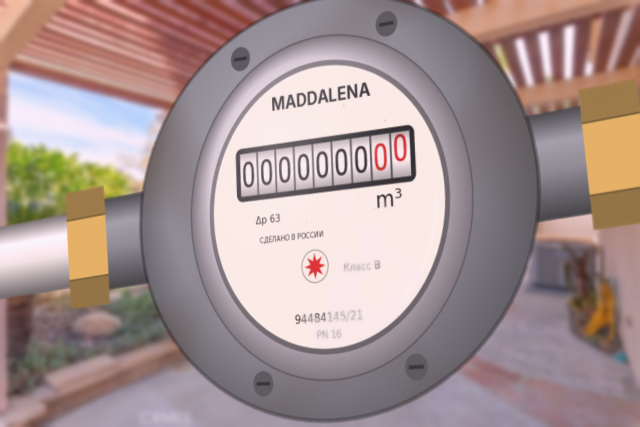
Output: 0.00,m³
